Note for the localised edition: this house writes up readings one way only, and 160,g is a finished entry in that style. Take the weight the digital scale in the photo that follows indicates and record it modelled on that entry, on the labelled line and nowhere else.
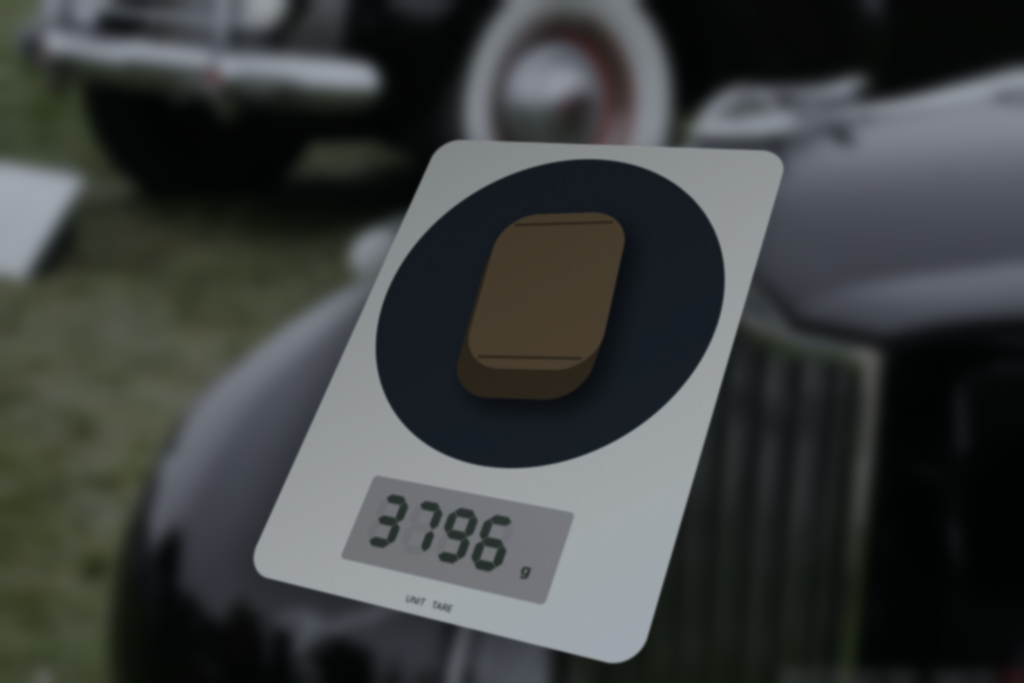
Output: 3796,g
